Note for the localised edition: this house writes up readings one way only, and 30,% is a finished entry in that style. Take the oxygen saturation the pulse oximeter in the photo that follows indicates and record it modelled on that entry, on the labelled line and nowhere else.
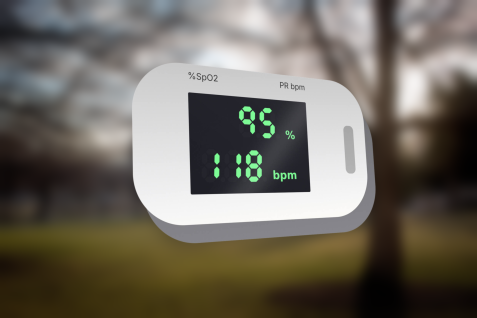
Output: 95,%
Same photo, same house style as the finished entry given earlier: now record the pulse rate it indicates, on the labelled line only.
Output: 118,bpm
